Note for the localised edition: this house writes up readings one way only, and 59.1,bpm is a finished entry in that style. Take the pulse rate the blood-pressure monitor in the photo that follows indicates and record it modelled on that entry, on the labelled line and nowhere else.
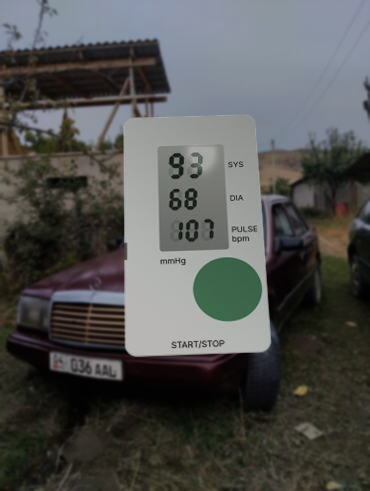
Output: 107,bpm
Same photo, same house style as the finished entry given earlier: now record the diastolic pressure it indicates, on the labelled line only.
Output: 68,mmHg
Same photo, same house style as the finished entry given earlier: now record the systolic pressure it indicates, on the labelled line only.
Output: 93,mmHg
